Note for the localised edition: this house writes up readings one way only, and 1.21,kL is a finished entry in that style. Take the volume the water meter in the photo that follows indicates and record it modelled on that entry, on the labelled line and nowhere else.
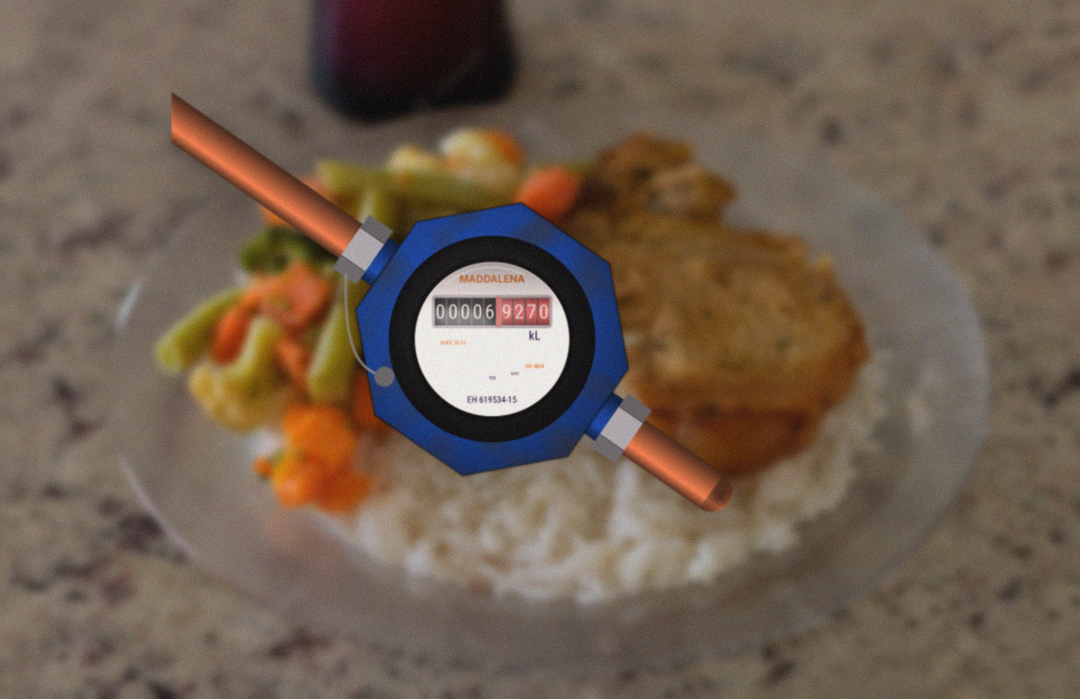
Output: 6.9270,kL
